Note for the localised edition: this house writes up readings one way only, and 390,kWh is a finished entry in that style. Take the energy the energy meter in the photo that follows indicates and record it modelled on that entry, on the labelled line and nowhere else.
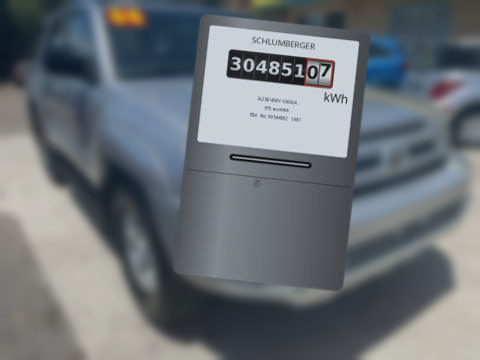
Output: 304851.07,kWh
